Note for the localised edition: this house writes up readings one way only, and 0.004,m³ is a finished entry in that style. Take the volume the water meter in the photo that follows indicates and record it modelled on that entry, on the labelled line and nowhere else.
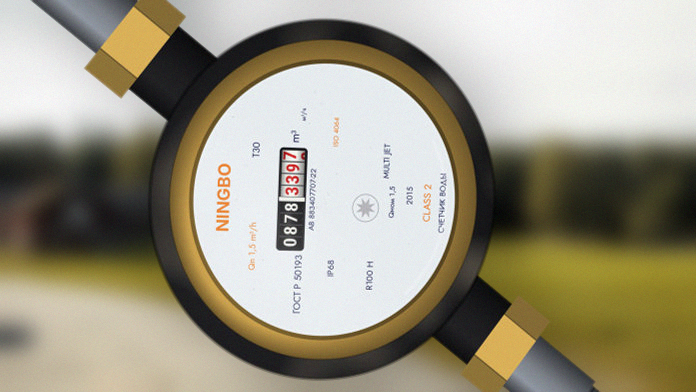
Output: 878.3397,m³
